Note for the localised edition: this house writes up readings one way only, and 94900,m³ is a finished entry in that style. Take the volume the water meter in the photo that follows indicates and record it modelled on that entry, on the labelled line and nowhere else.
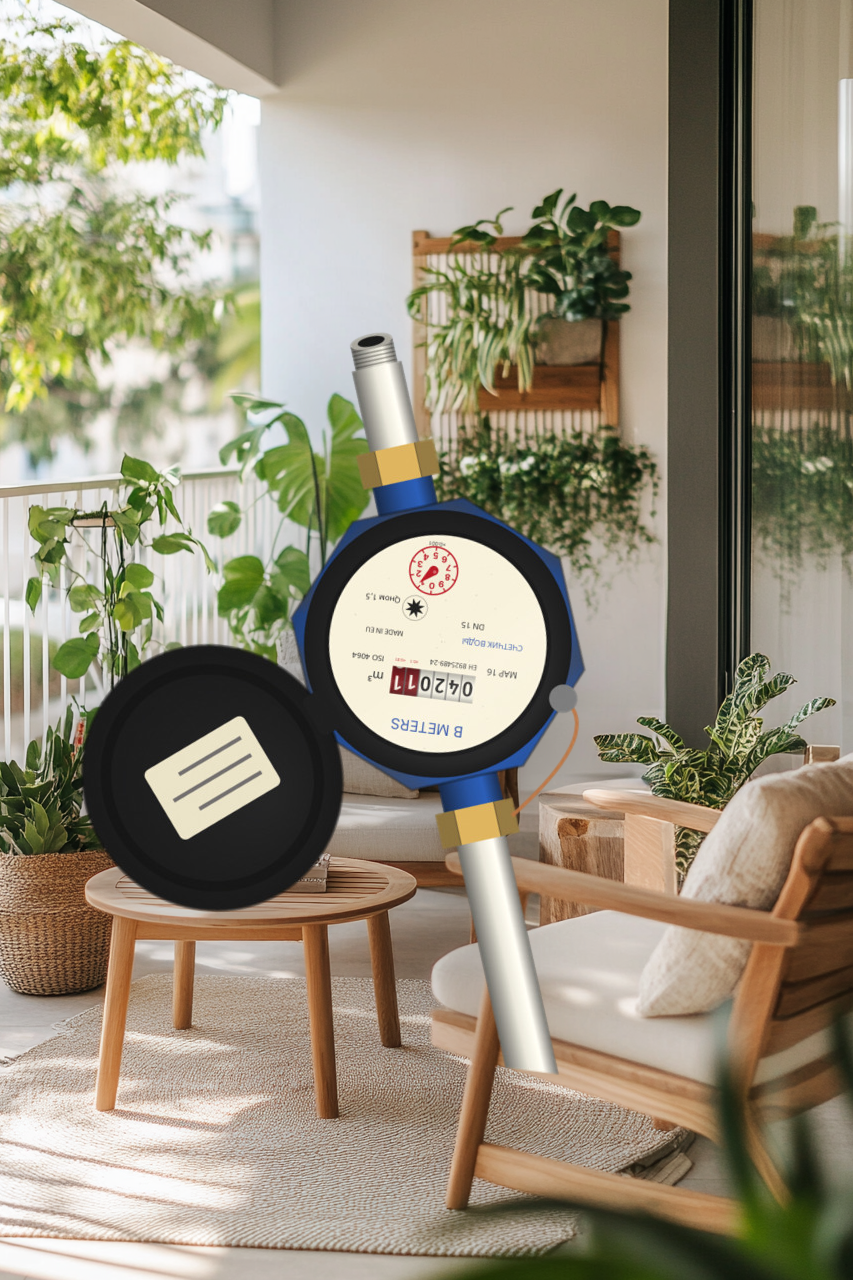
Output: 420.111,m³
